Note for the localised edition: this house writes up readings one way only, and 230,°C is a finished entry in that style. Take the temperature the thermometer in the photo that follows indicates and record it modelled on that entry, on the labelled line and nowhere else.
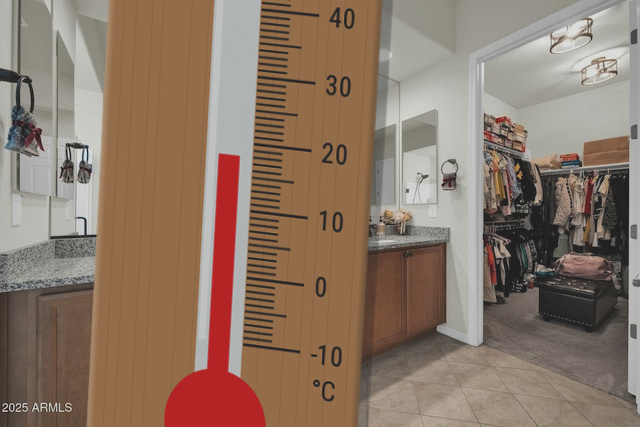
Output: 18,°C
